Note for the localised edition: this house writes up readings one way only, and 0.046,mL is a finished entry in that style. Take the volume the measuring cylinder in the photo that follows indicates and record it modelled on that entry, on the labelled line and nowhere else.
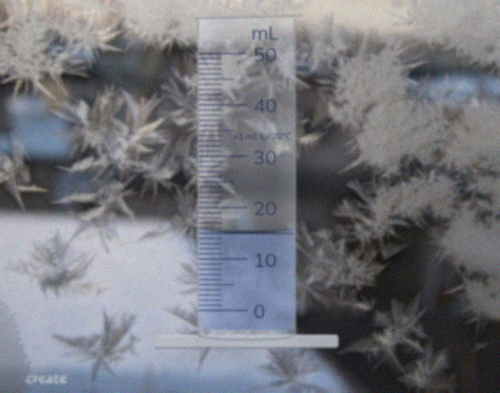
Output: 15,mL
